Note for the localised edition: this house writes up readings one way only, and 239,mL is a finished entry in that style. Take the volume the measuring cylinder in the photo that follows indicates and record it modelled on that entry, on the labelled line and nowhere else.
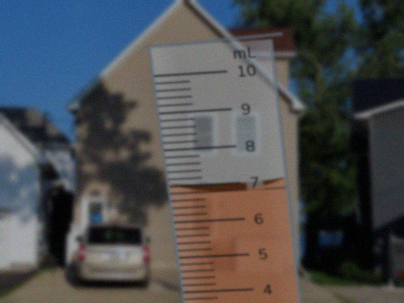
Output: 6.8,mL
